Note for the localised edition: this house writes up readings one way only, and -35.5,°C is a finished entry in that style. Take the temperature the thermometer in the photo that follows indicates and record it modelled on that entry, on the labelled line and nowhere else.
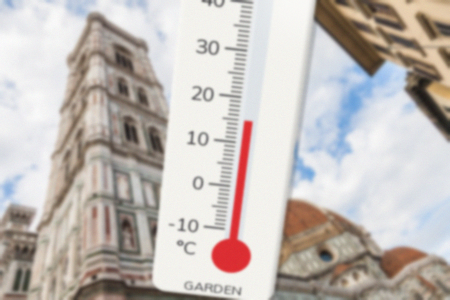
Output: 15,°C
